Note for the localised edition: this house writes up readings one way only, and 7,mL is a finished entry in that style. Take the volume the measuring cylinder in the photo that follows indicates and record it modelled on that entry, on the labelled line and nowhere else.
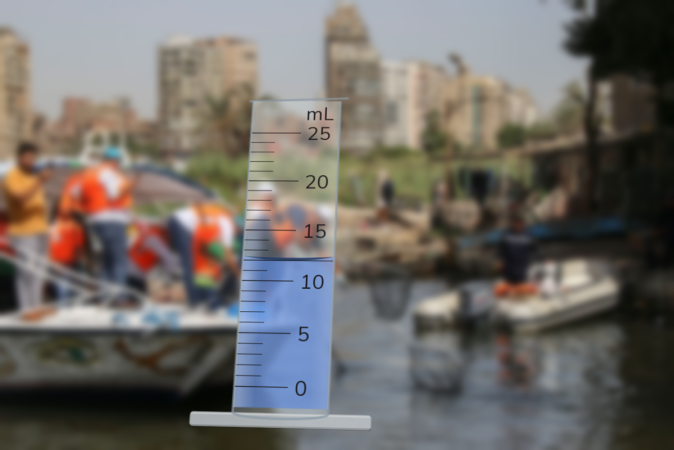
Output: 12,mL
